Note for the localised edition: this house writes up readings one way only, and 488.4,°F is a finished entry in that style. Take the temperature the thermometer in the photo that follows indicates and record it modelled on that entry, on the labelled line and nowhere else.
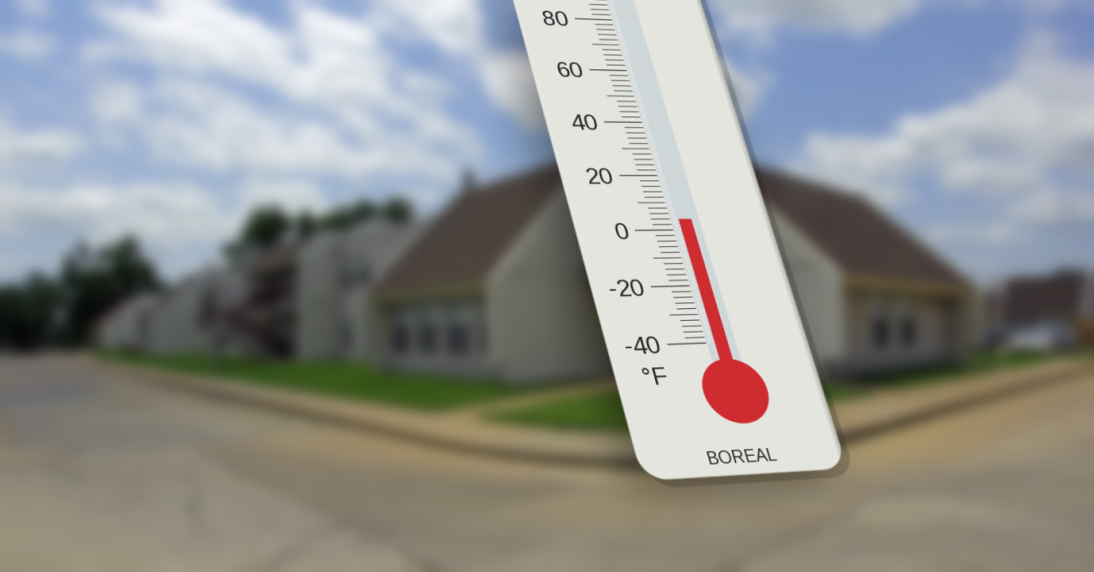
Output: 4,°F
